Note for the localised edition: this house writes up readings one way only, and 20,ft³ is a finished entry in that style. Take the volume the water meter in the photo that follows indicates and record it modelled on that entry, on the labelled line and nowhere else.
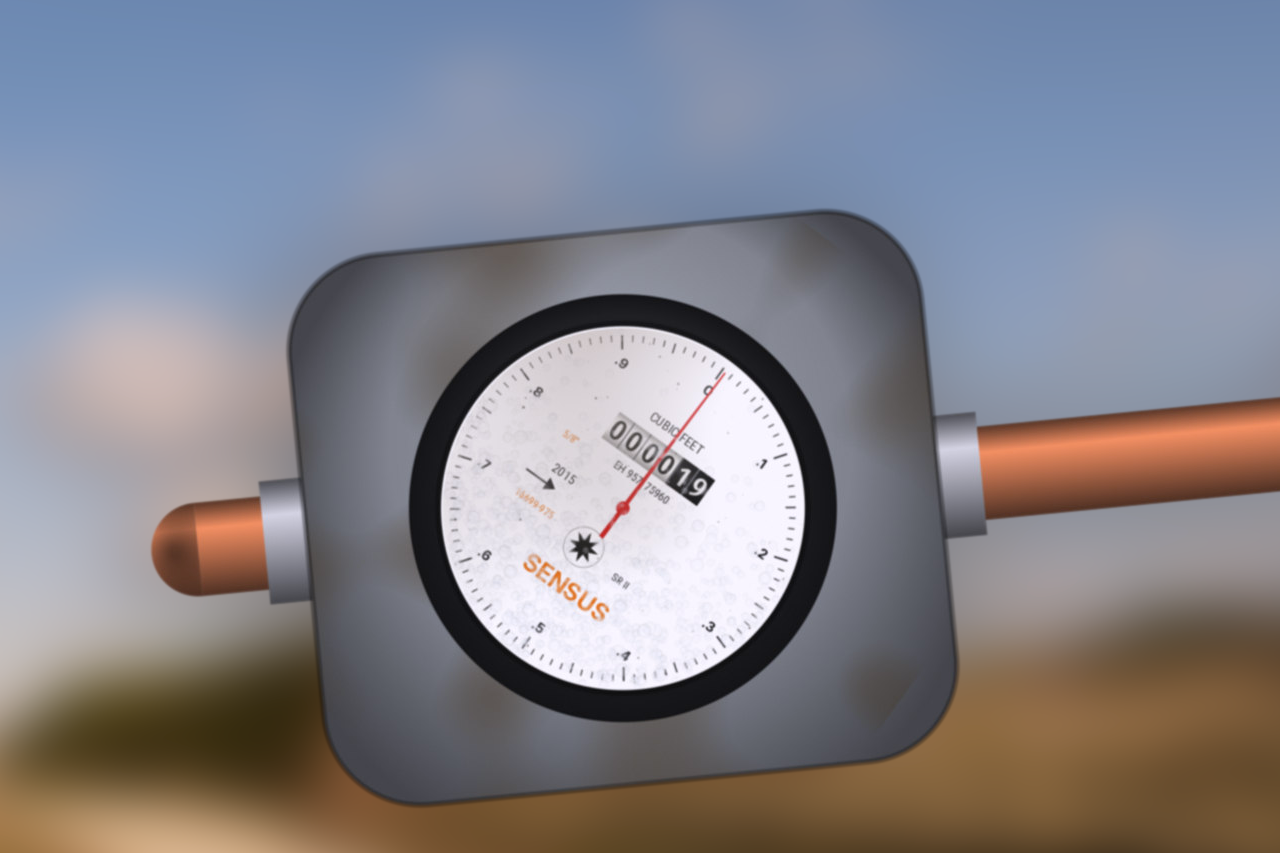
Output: 19.00,ft³
